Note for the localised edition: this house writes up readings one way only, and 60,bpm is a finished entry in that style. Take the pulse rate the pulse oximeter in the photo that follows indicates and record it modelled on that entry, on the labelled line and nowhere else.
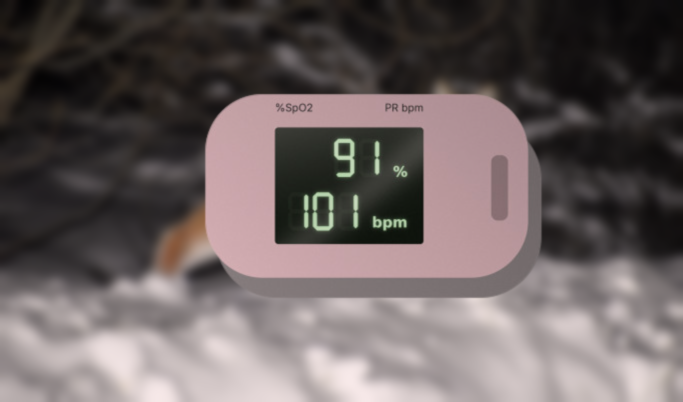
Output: 101,bpm
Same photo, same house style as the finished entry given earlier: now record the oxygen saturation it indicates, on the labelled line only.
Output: 91,%
